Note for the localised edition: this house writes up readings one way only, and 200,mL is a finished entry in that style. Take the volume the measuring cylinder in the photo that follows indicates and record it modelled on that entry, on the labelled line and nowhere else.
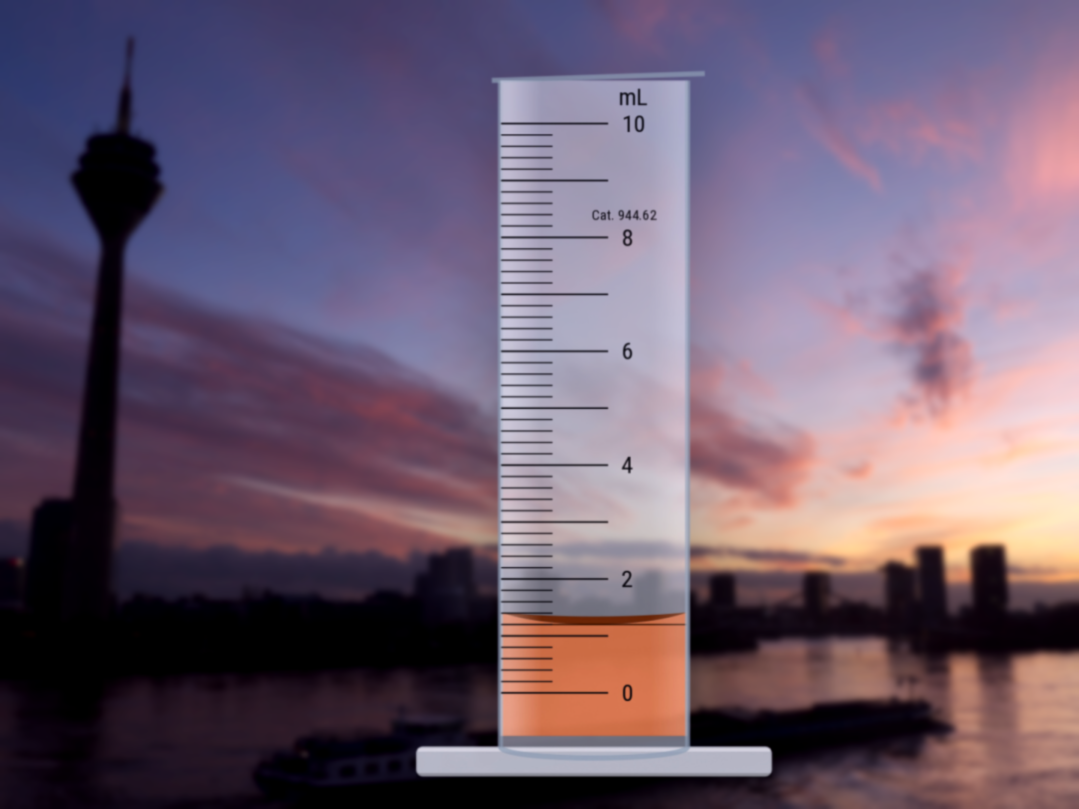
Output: 1.2,mL
